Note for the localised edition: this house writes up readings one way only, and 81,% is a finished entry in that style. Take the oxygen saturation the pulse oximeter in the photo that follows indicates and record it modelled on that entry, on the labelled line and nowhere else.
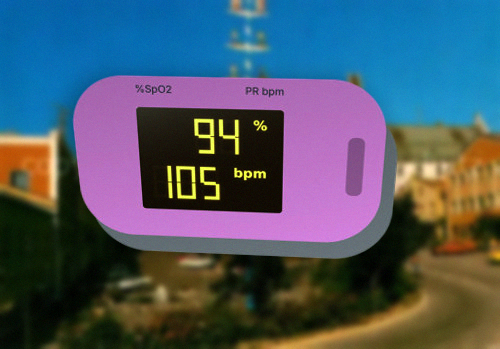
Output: 94,%
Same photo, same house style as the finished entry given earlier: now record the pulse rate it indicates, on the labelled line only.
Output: 105,bpm
